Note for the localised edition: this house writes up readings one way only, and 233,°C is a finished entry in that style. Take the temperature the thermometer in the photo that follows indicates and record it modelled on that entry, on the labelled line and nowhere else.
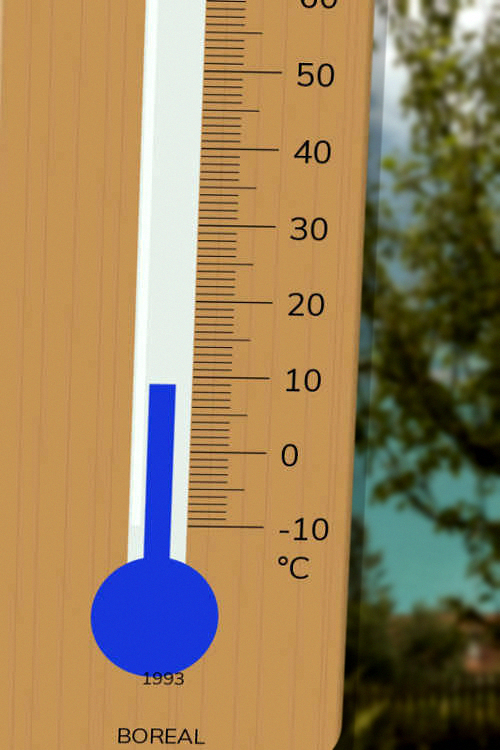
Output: 9,°C
